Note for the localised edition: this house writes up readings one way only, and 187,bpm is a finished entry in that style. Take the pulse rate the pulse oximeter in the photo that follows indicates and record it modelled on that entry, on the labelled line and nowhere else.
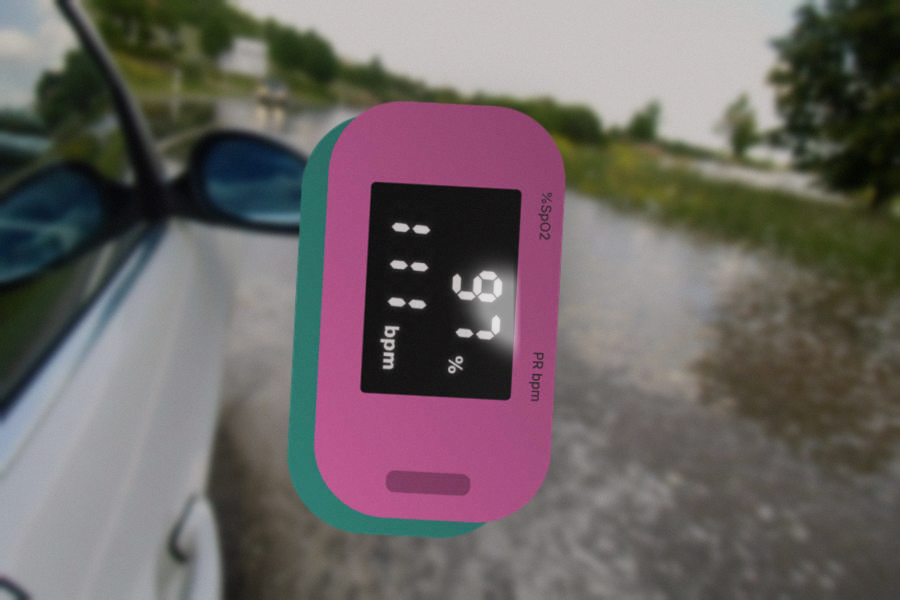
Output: 111,bpm
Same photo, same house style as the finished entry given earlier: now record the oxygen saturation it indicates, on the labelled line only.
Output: 97,%
